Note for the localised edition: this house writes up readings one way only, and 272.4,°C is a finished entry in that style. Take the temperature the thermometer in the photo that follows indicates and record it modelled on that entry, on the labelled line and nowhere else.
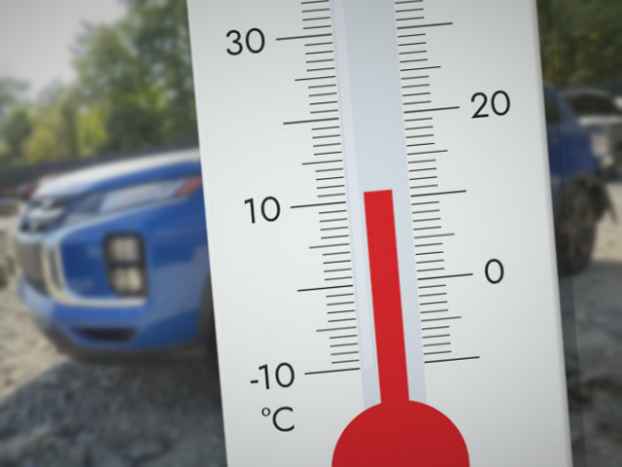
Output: 11,°C
